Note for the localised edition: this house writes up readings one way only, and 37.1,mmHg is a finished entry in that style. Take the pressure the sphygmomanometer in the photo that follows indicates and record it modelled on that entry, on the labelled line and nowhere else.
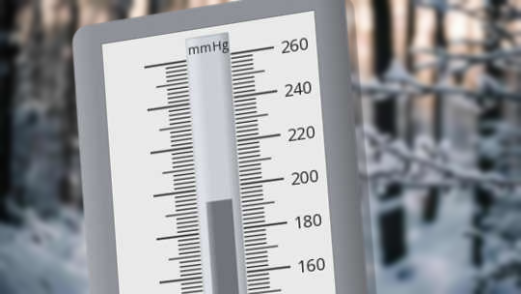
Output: 194,mmHg
